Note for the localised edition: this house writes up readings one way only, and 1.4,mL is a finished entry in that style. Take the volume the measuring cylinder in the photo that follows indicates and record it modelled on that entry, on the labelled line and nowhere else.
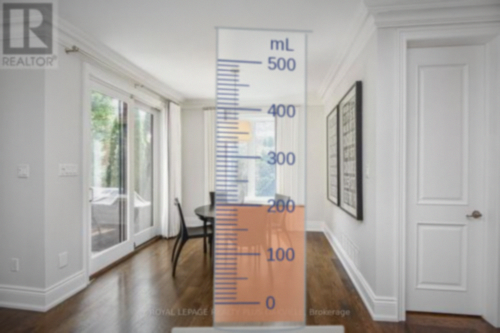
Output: 200,mL
